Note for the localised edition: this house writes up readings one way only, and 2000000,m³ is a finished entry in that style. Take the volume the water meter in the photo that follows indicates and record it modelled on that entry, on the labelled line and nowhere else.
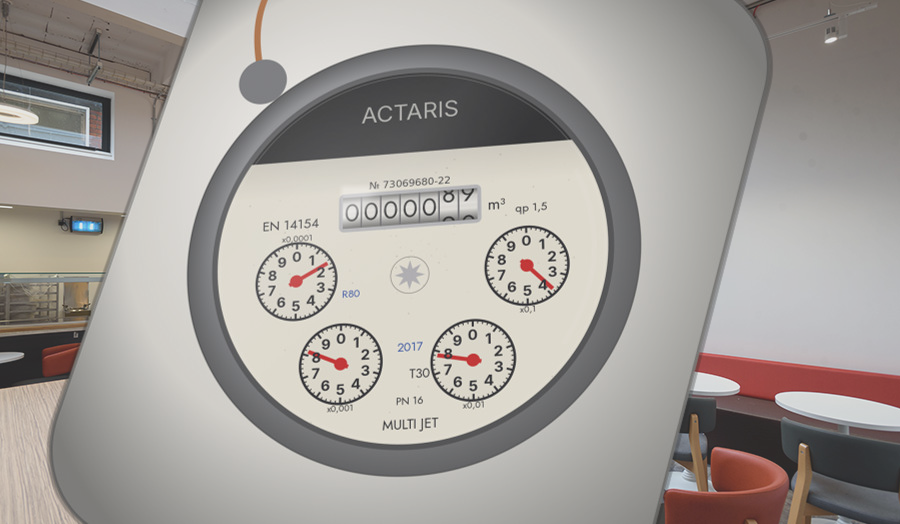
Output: 89.3781,m³
